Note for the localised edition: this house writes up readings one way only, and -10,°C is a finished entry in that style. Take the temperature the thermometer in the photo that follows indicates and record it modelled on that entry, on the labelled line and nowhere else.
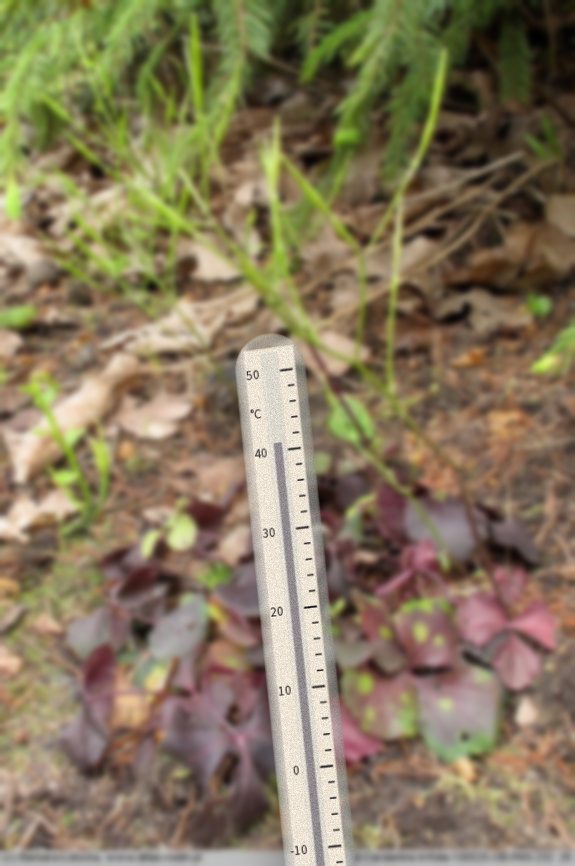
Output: 41,°C
